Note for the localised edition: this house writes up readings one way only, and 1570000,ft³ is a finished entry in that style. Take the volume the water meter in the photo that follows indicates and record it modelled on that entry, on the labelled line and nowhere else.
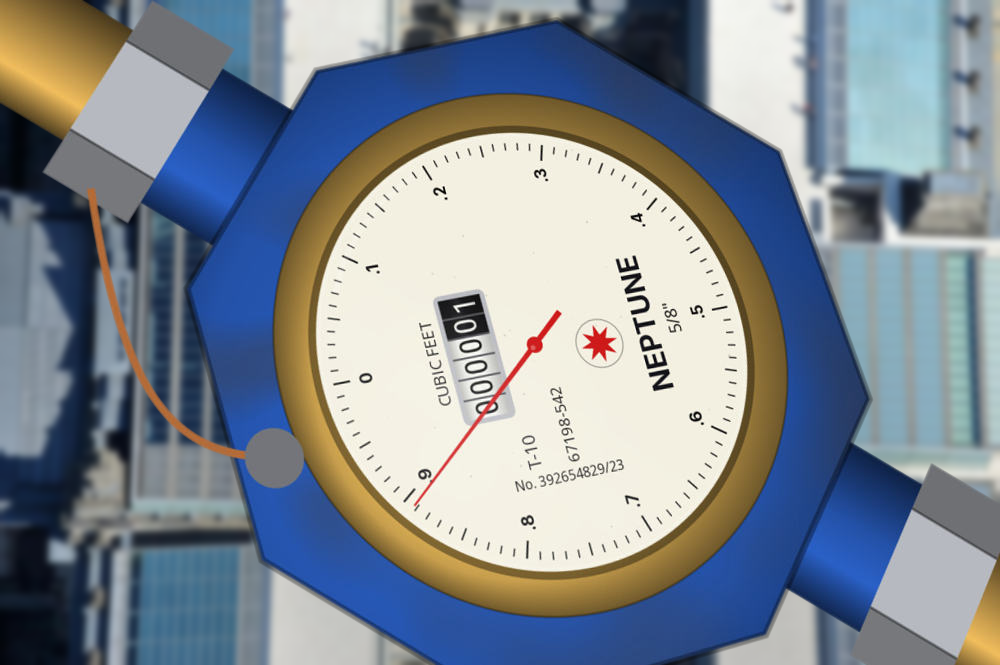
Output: 0.89,ft³
